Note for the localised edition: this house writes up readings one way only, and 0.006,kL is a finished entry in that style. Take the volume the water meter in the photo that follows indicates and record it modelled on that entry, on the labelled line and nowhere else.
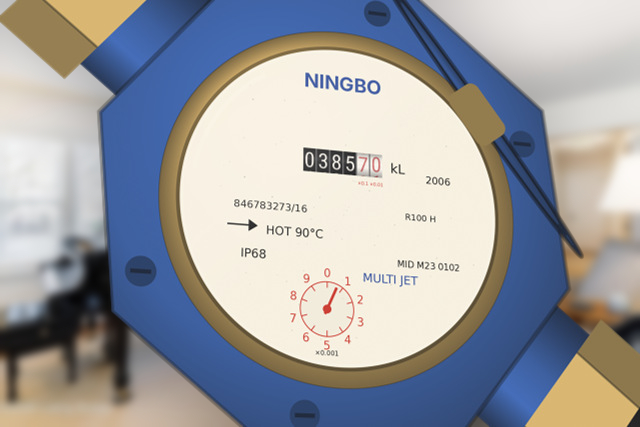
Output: 385.700,kL
